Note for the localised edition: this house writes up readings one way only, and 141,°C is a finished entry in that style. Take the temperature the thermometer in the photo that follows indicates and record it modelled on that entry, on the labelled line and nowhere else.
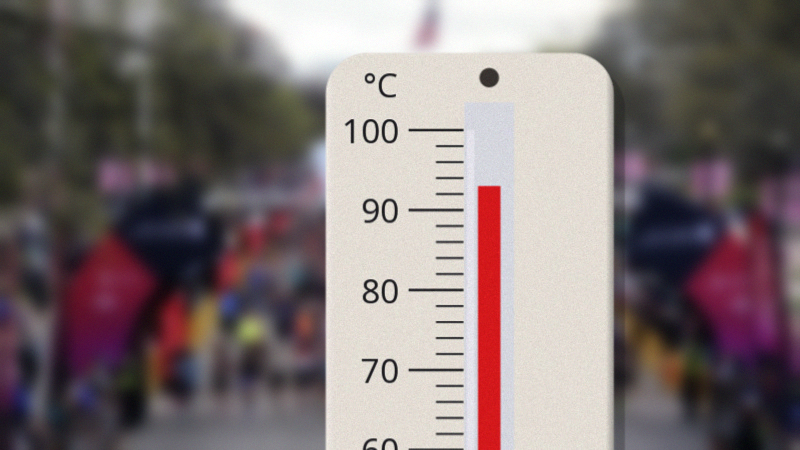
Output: 93,°C
